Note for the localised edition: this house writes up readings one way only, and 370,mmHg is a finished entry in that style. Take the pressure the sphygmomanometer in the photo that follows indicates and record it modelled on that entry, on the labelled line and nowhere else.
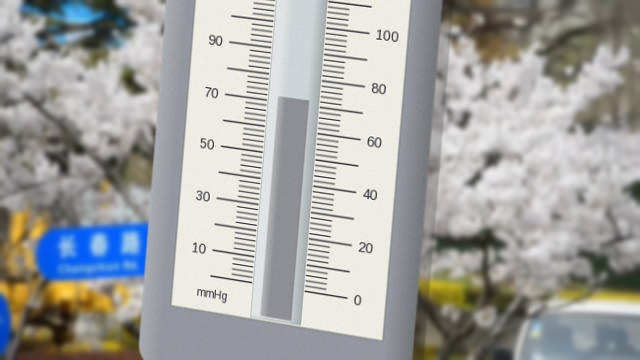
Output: 72,mmHg
